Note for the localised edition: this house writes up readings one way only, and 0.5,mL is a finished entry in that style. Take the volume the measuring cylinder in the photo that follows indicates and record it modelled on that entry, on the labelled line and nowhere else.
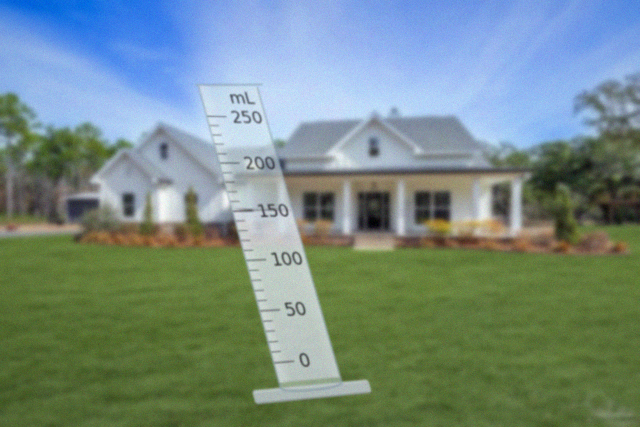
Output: 150,mL
